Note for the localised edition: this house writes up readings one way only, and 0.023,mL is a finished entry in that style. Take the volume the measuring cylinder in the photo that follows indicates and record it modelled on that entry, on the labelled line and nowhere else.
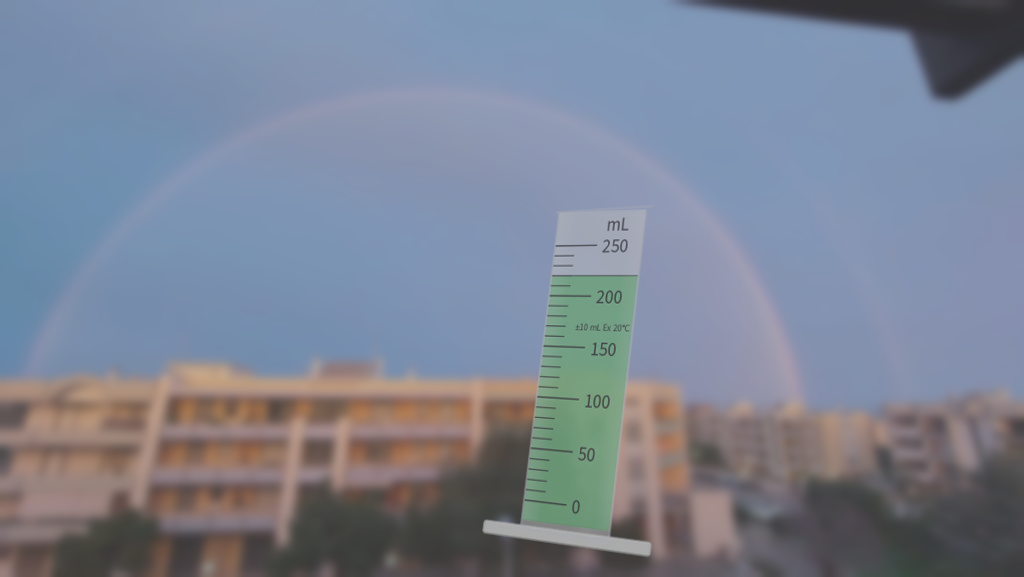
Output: 220,mL
